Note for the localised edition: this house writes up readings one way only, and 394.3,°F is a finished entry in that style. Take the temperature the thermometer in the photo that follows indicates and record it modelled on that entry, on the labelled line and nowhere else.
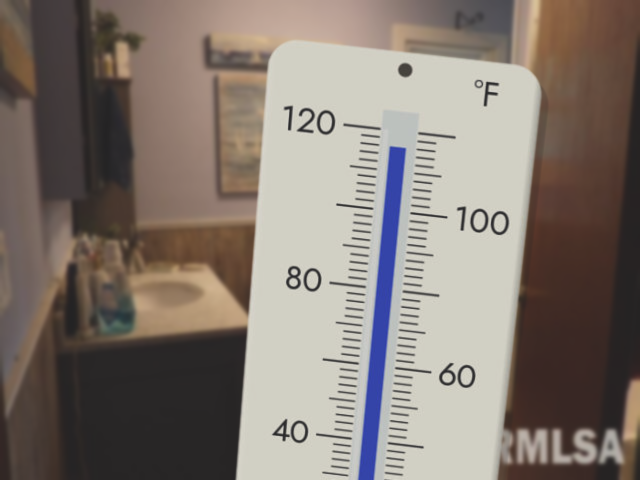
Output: 116,°F
